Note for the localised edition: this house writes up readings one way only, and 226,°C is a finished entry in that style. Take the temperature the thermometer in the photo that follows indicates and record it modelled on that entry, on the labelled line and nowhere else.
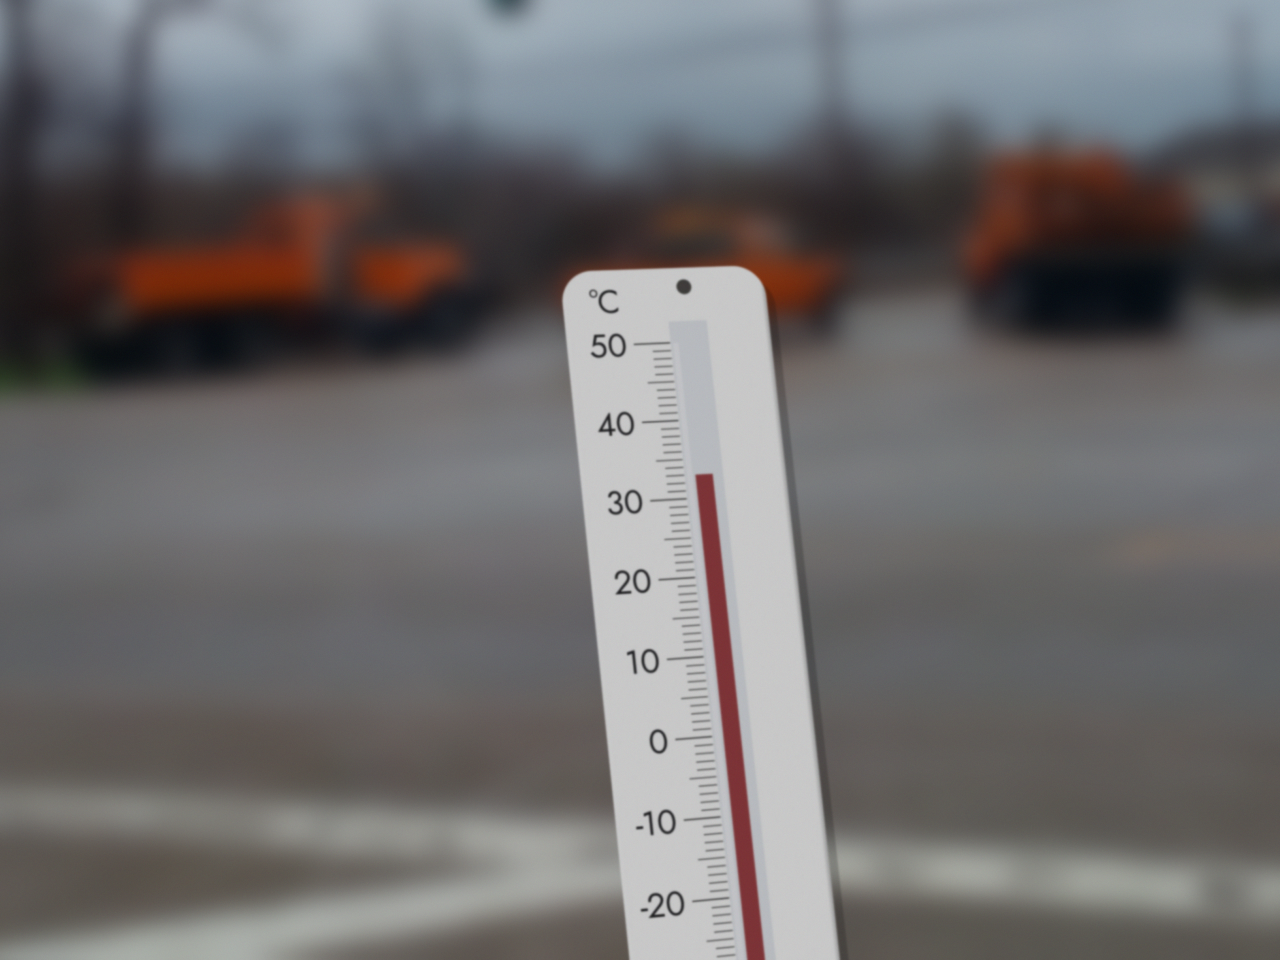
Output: 33,°C
